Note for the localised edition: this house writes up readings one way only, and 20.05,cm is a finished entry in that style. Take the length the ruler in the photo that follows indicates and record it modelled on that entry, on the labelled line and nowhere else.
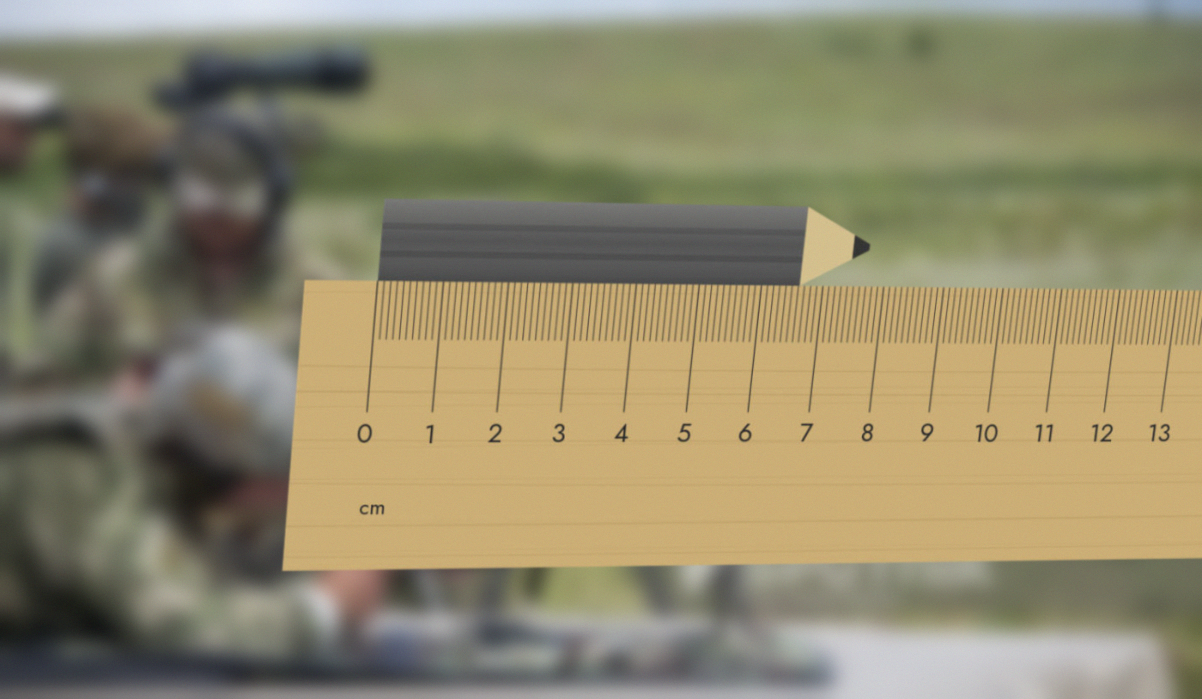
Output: 7.7,cm
